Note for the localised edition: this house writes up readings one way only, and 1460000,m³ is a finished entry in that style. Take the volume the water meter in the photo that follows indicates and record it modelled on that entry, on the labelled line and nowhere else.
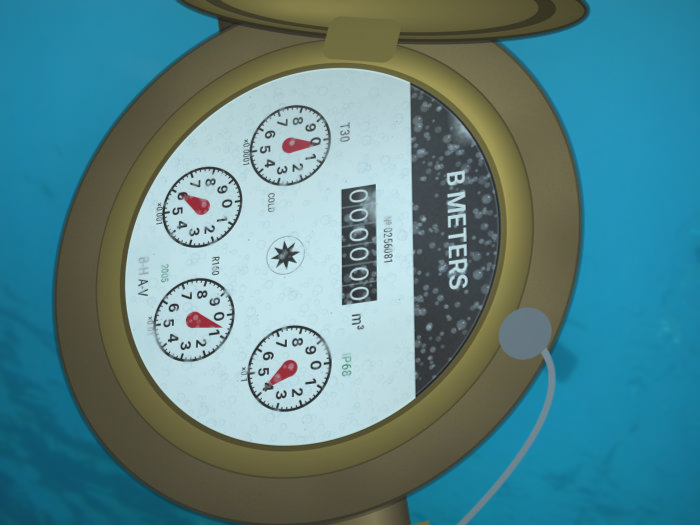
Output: 0.4060,m³
